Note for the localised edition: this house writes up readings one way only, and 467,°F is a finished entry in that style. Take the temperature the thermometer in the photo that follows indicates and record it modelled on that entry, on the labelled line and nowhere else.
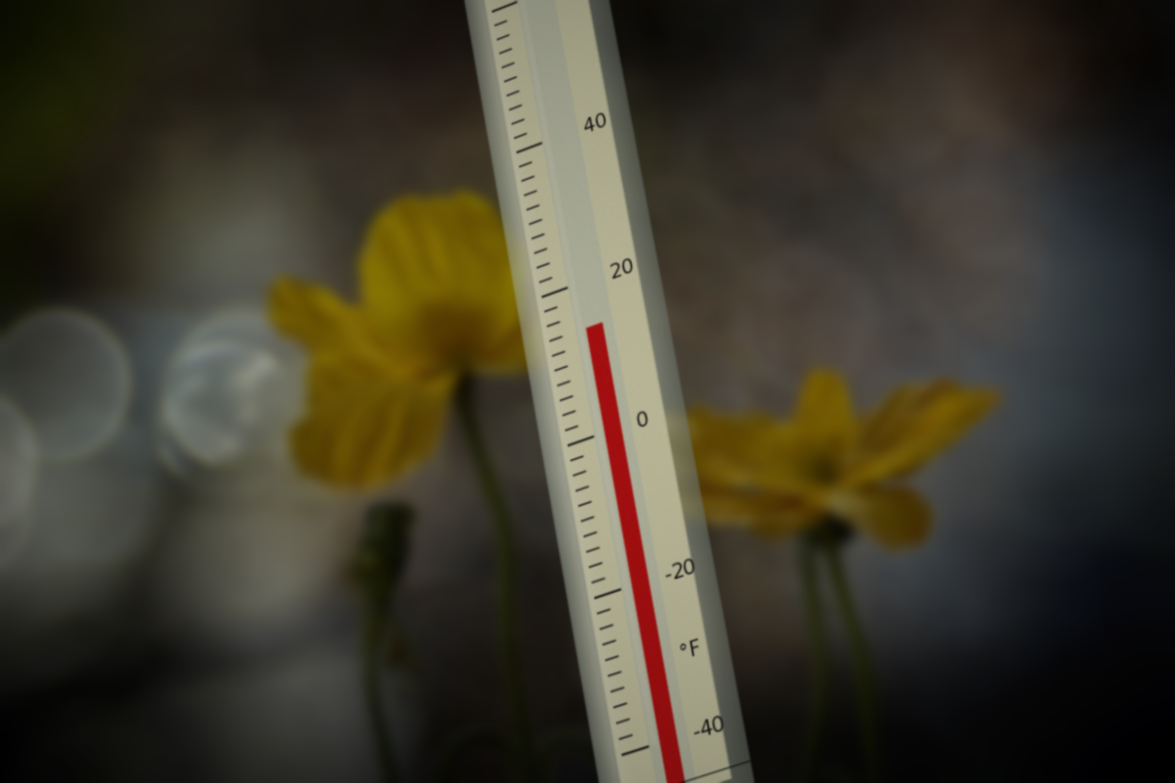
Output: 14,°F
